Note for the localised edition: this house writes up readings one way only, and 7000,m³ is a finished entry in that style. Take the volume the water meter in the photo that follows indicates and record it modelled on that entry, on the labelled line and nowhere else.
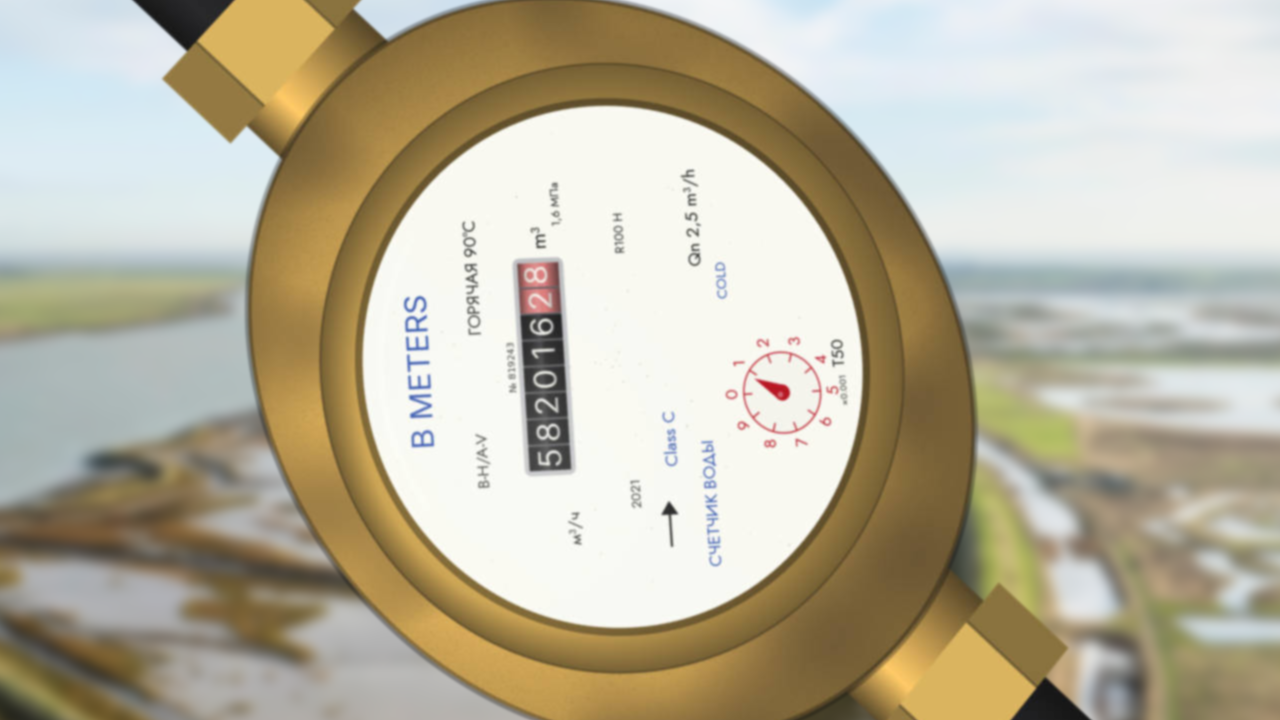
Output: 582016.280,m³
